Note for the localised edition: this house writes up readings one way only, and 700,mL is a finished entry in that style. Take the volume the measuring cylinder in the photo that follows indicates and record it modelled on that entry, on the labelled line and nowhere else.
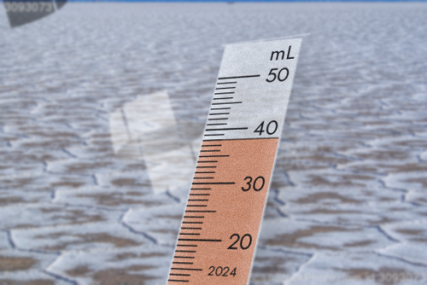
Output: 38,mL
